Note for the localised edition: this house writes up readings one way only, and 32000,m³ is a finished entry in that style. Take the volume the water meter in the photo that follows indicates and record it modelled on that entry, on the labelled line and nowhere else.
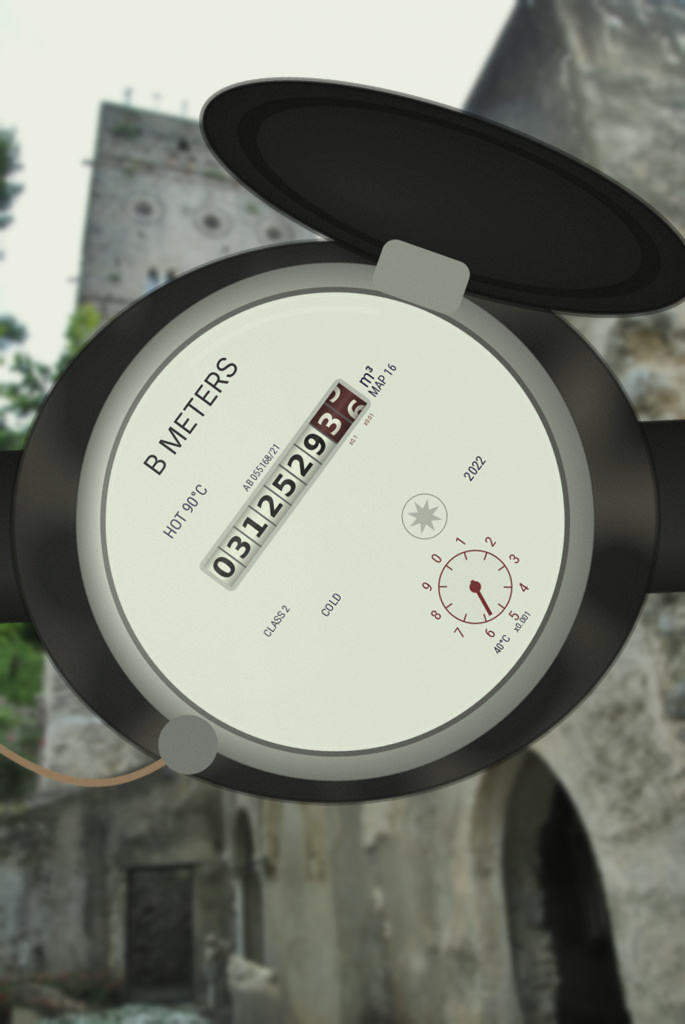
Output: 312529.355,m³
